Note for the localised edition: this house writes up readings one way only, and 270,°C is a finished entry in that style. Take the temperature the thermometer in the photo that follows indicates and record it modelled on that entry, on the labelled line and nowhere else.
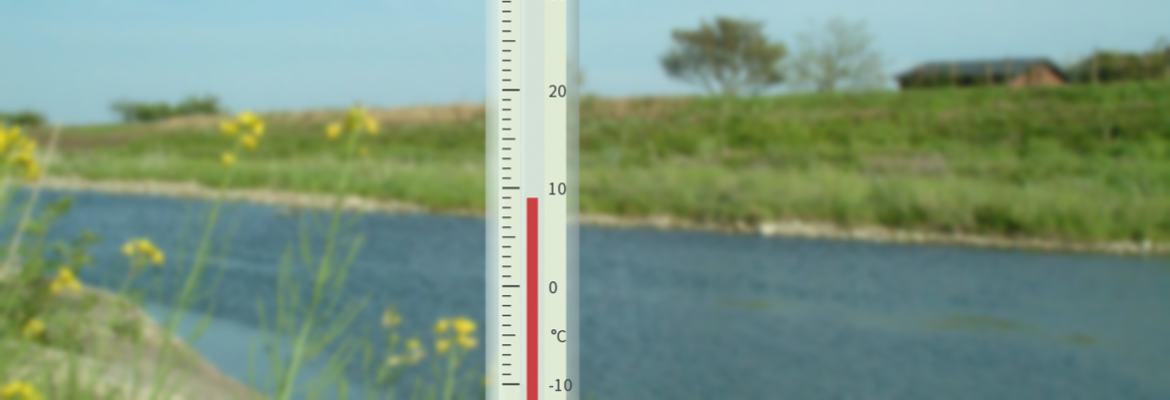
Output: 9,°C
